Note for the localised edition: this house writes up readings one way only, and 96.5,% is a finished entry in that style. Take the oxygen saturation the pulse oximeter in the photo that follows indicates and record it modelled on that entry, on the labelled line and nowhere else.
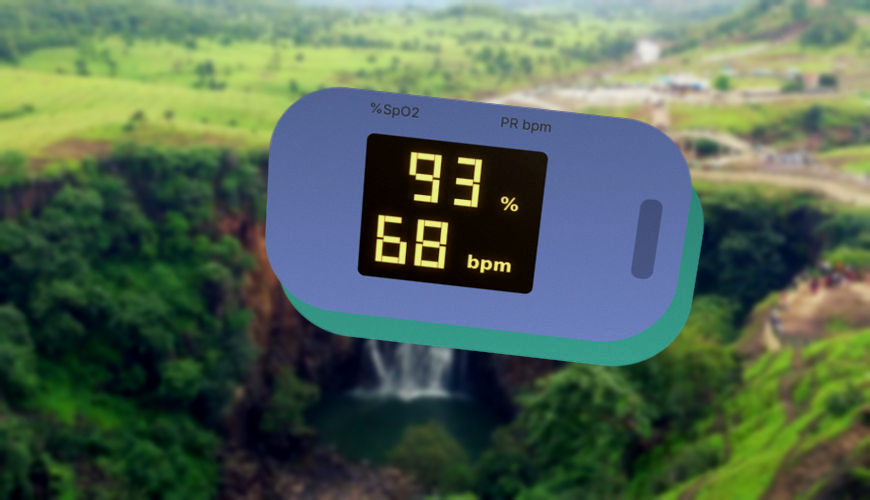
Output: 93,%
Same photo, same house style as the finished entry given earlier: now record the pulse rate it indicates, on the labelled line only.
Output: 68,bpm
